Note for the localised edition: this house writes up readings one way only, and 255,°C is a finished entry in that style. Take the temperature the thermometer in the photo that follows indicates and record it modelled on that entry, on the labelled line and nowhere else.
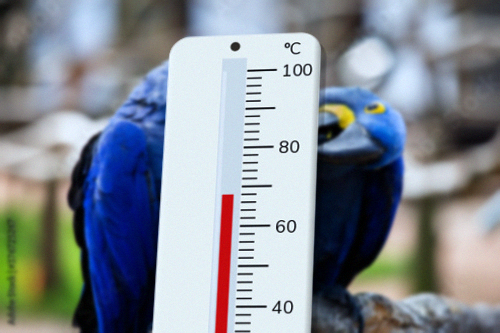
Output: 68,°C
